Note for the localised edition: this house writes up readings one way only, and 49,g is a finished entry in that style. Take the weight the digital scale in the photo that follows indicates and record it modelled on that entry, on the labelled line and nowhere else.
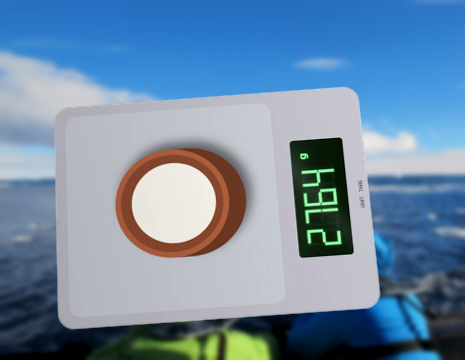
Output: 2764,g
